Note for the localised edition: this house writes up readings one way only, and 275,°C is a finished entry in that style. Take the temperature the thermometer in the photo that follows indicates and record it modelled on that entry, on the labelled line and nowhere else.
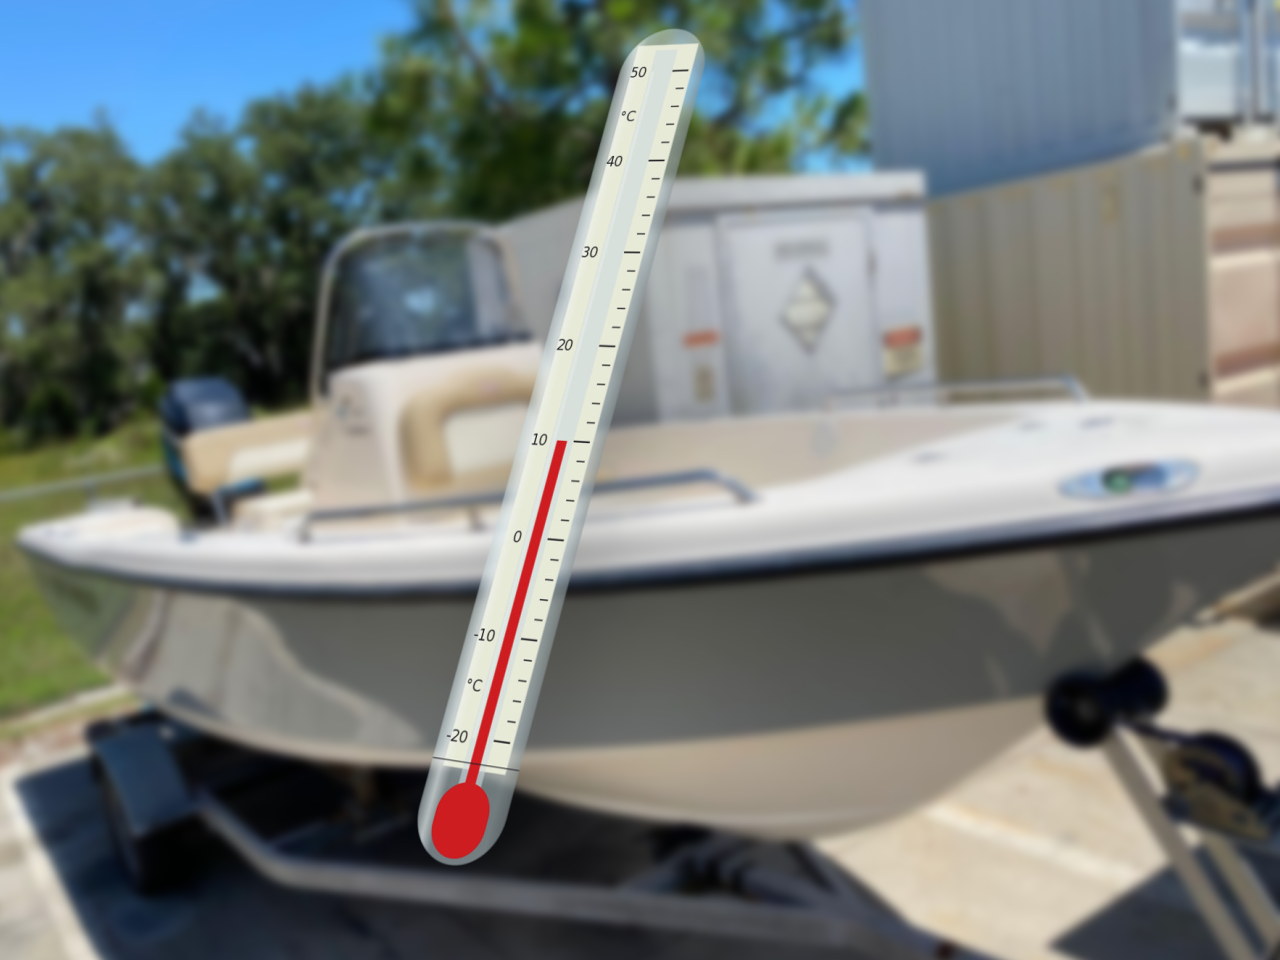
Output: 10,°C
